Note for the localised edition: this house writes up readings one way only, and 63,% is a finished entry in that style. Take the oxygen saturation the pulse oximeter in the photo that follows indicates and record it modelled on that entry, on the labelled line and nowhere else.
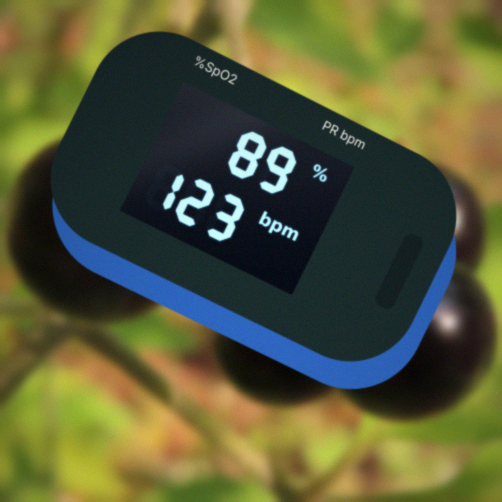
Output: 89,%
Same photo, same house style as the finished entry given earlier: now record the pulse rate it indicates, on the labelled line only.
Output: 123,bpm
